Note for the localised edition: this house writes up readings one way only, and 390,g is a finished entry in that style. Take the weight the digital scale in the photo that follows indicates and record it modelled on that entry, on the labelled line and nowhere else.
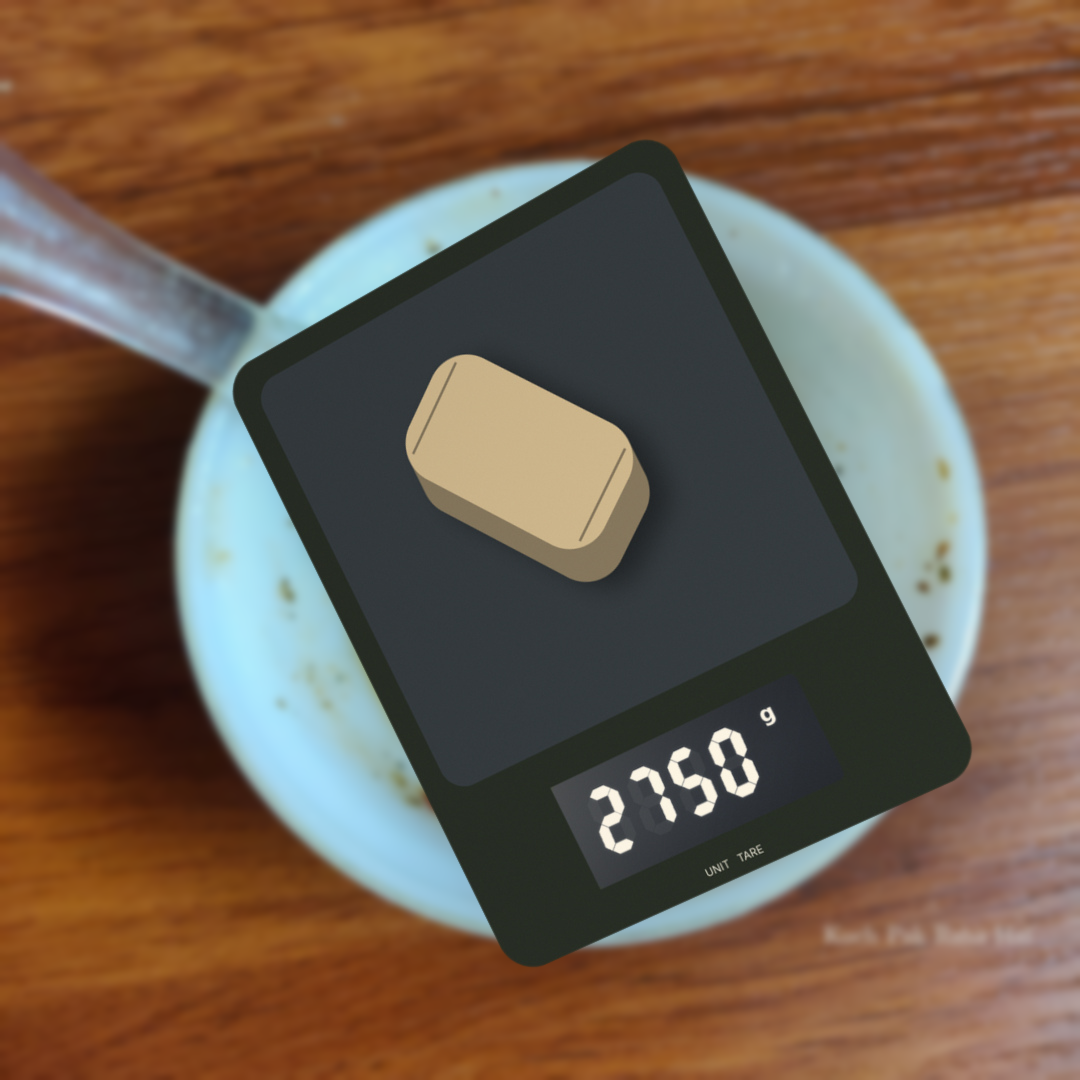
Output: 2750,g
